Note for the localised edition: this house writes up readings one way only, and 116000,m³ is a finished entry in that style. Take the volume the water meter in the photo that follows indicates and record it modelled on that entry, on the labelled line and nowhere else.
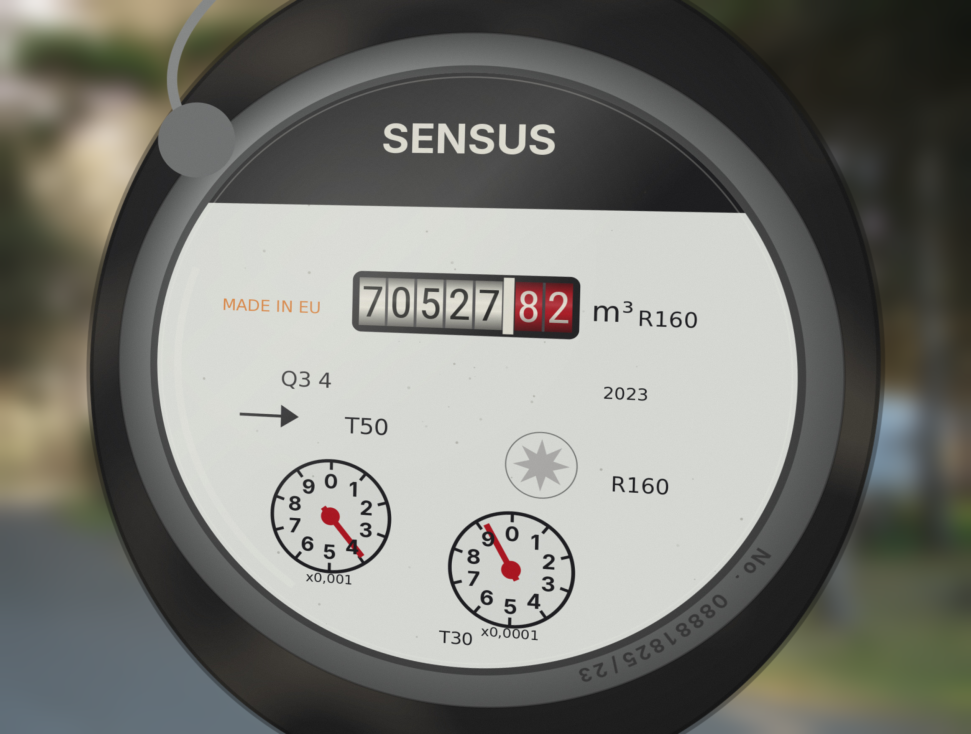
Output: 70527.8239,m³
